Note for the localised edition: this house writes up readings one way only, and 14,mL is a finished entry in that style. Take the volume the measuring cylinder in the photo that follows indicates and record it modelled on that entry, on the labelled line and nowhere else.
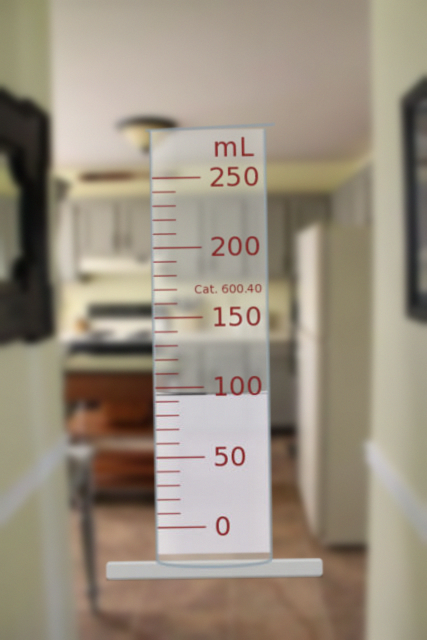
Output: 95,mL
